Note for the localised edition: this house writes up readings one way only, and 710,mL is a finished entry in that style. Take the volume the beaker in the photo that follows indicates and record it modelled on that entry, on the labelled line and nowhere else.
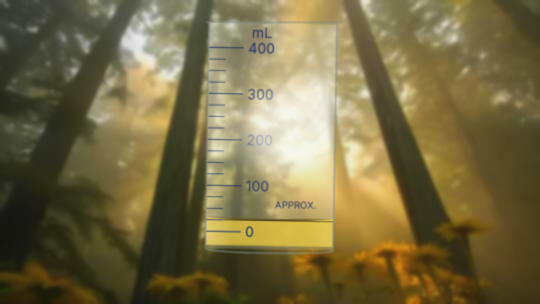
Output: 25,mL
